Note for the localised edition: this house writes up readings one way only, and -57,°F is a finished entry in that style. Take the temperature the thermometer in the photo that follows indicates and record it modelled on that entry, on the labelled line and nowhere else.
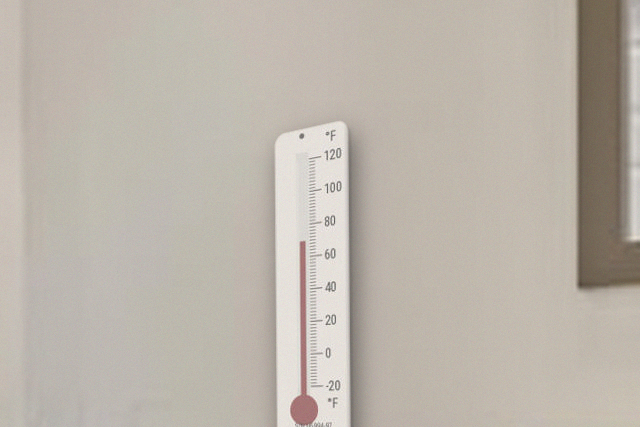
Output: 70,°F
